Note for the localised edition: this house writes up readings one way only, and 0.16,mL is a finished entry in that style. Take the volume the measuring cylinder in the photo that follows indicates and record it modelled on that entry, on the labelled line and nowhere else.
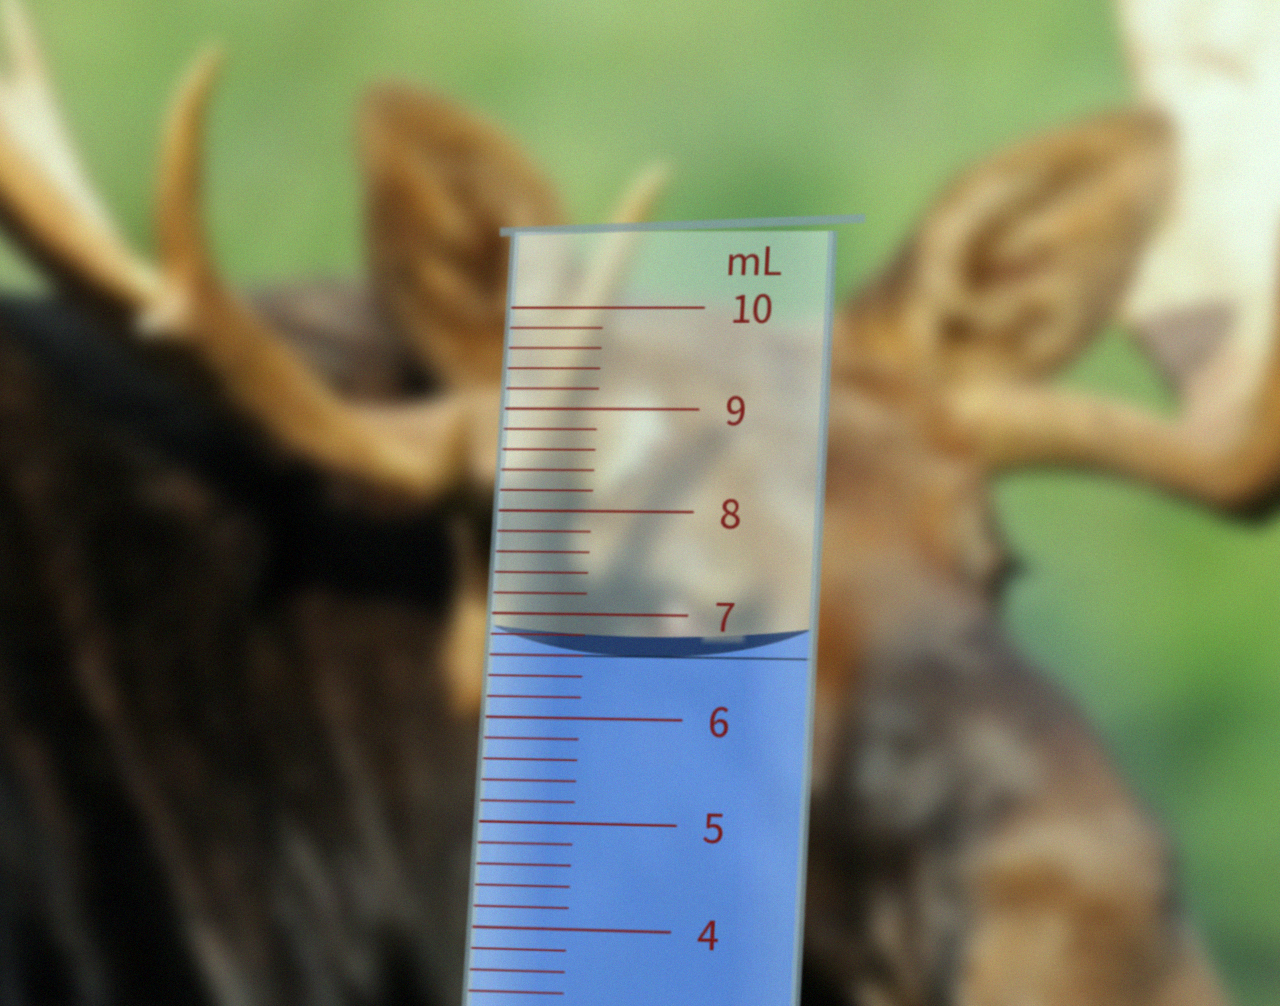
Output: 6.6,mL
